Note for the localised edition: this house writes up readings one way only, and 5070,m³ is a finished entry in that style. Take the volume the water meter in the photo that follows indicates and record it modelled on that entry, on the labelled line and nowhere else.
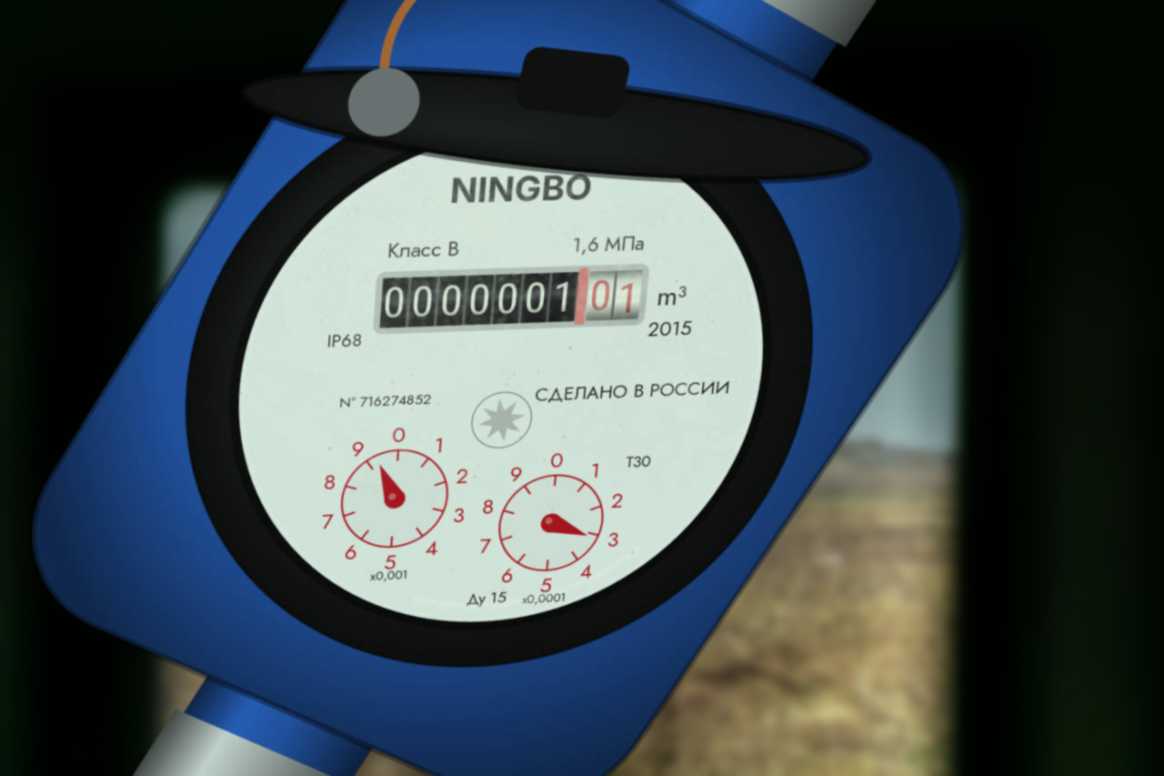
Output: 1.0093,m³
